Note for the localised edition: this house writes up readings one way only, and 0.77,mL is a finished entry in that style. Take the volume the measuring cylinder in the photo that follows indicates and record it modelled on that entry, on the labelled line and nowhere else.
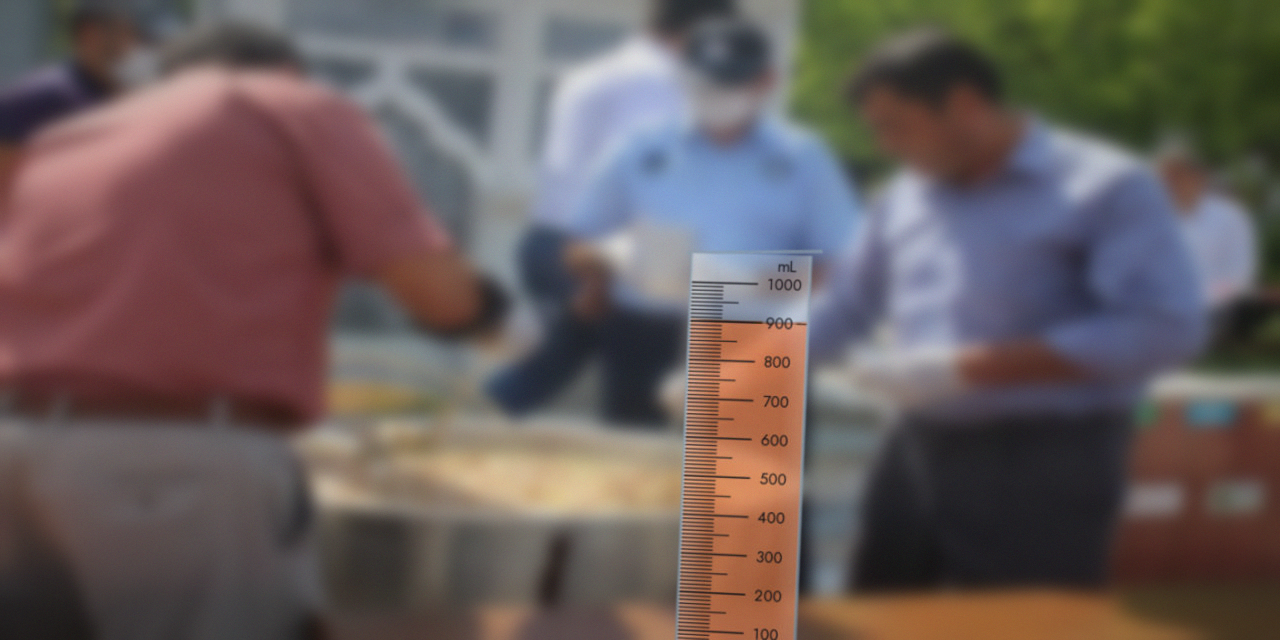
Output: 900,mL
